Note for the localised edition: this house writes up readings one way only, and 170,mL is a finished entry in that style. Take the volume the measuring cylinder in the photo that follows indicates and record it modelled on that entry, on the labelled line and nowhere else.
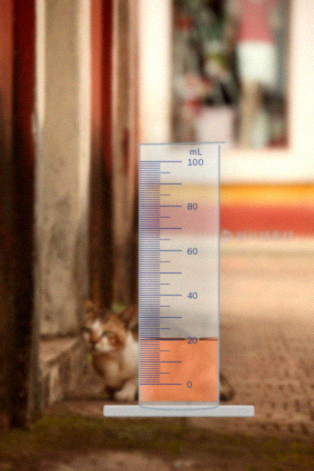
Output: 20,mL
